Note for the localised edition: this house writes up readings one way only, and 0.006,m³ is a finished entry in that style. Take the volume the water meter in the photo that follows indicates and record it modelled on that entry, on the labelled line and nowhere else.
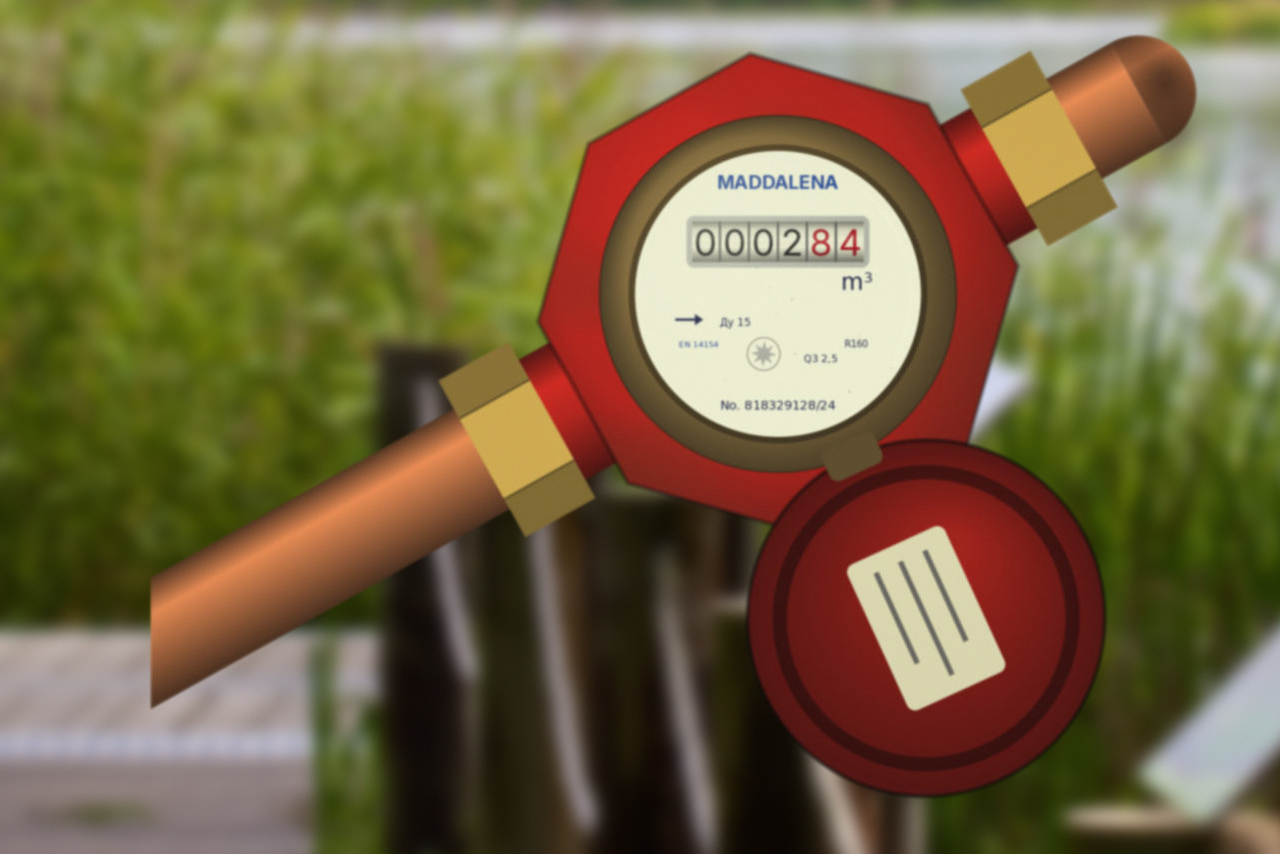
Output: 2.84,m³
